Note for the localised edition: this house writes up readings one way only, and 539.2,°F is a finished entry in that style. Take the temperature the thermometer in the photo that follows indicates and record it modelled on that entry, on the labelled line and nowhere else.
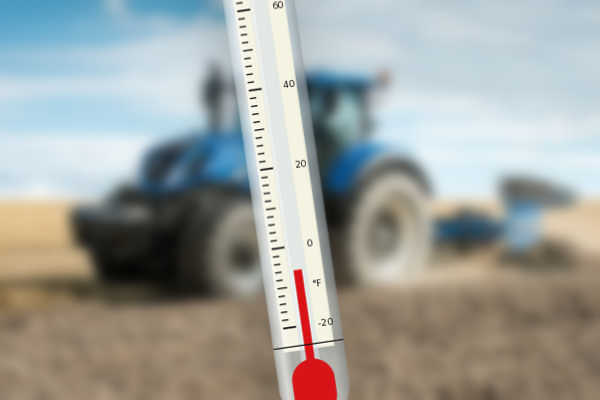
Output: -6,°F
